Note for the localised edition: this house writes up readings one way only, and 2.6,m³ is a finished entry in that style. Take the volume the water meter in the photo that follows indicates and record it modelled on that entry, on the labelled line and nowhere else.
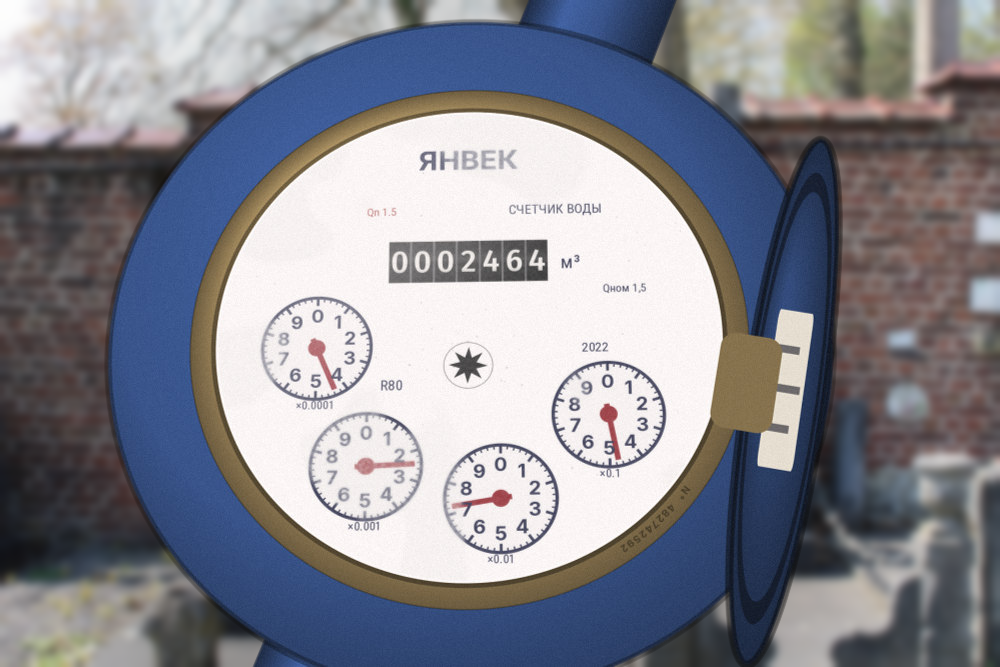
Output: 2464.4724,m³
